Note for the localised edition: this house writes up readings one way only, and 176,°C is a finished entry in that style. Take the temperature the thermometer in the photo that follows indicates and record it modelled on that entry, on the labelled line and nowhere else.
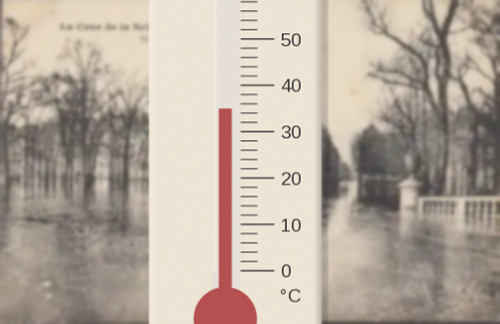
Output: 35,°C
